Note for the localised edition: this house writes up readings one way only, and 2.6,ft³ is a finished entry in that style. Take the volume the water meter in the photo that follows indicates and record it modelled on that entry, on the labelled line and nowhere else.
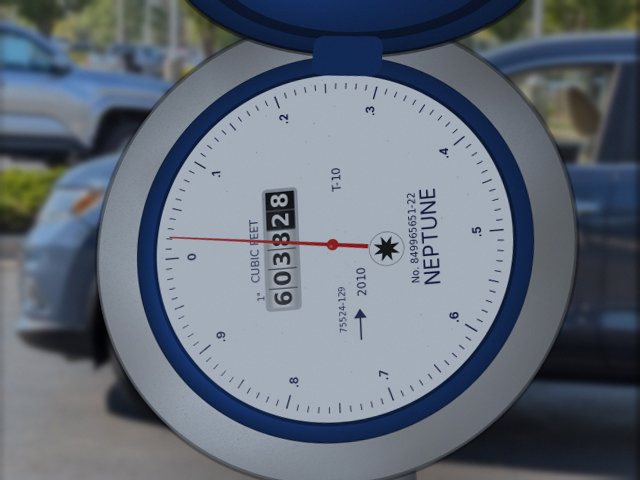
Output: 603828.02,ft³
